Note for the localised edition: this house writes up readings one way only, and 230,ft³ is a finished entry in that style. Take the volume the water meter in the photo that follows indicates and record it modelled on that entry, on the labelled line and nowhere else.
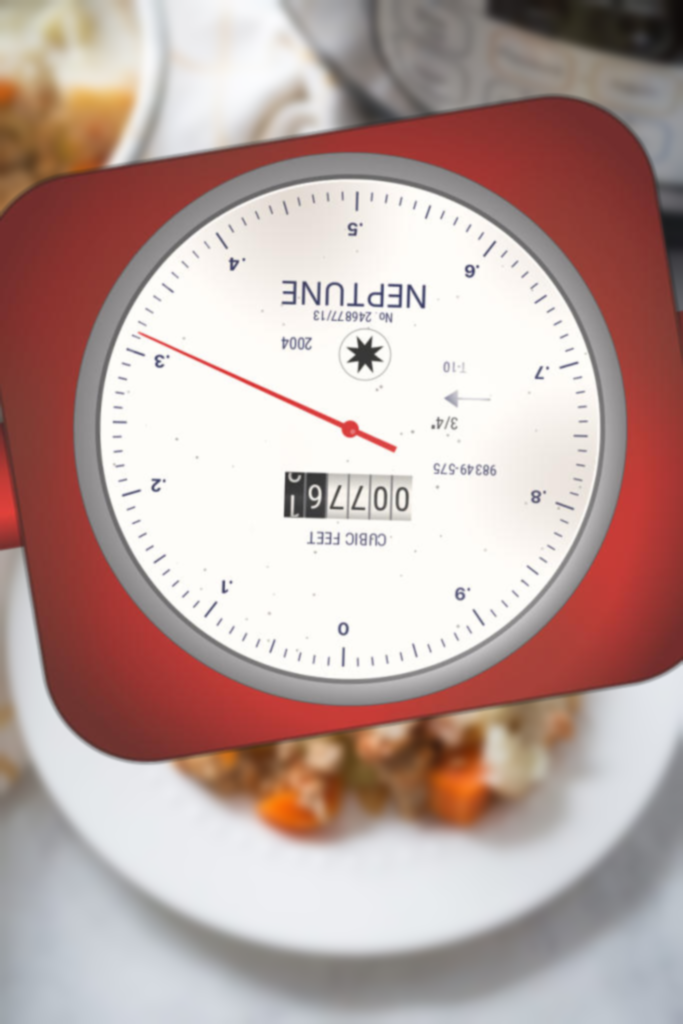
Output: 7761.31,ft³
